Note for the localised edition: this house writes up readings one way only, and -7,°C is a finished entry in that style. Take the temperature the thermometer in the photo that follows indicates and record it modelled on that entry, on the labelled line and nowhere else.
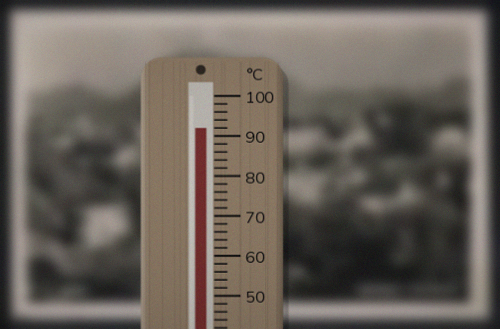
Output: 92,°C
